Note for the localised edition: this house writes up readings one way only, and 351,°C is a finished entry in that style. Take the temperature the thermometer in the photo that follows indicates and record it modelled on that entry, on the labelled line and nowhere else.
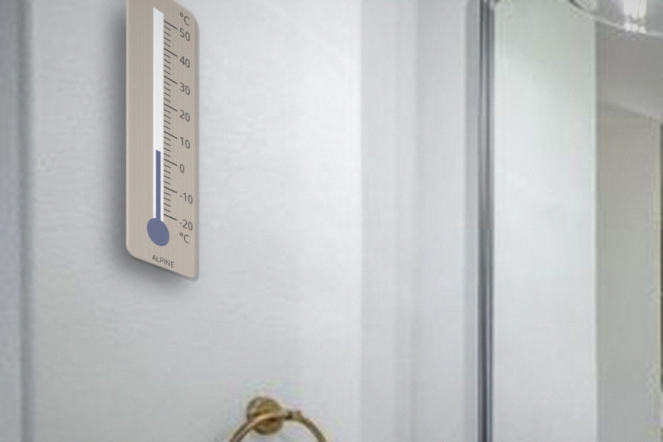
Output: 2,°C
